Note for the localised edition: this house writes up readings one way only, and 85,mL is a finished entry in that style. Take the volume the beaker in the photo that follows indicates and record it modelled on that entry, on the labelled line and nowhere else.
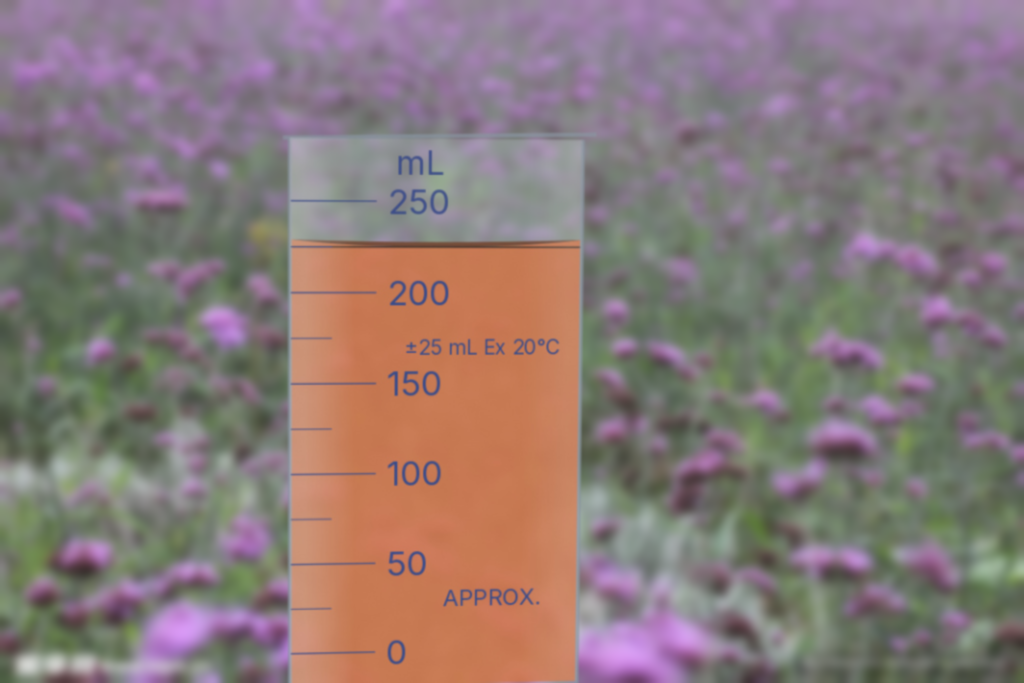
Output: 225,mL
